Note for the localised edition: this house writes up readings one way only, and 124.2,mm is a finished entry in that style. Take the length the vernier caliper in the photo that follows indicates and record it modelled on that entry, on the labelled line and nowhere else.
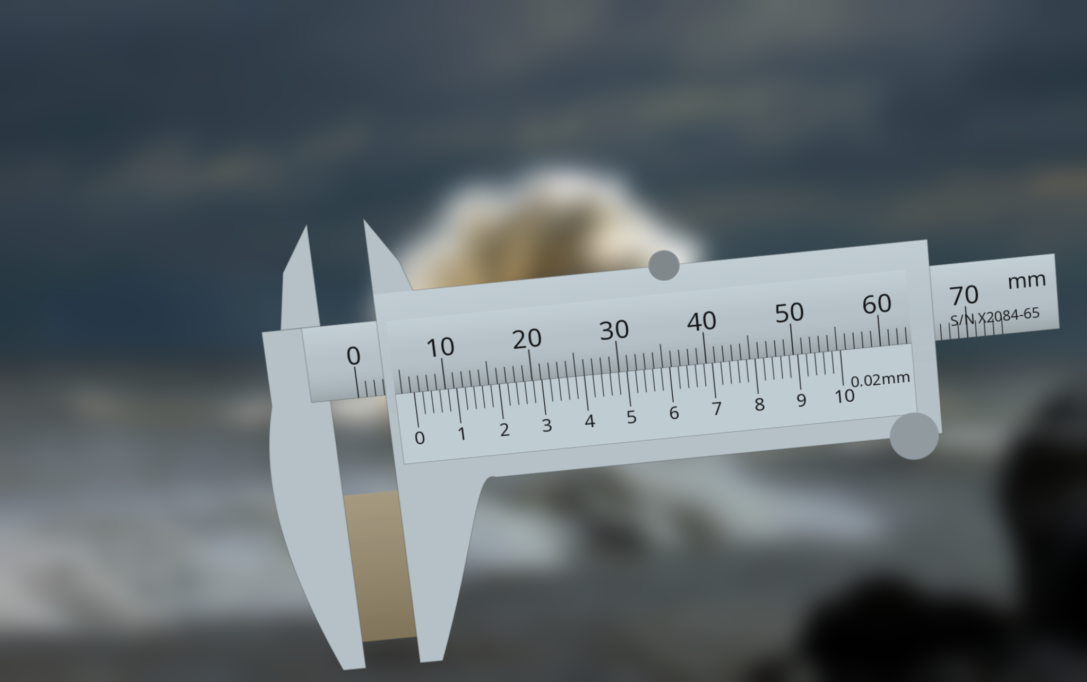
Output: 6.4,mm
